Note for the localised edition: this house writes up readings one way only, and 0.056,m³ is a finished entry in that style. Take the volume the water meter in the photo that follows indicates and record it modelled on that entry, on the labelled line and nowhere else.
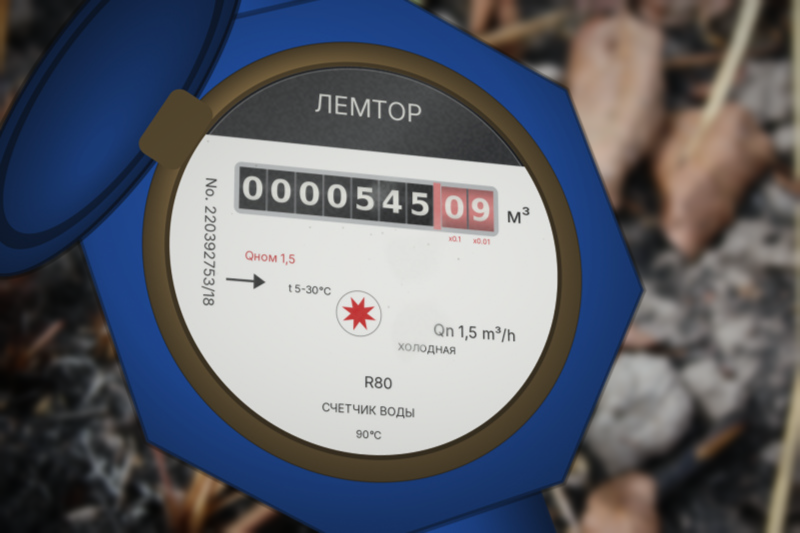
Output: 545.09,m³
